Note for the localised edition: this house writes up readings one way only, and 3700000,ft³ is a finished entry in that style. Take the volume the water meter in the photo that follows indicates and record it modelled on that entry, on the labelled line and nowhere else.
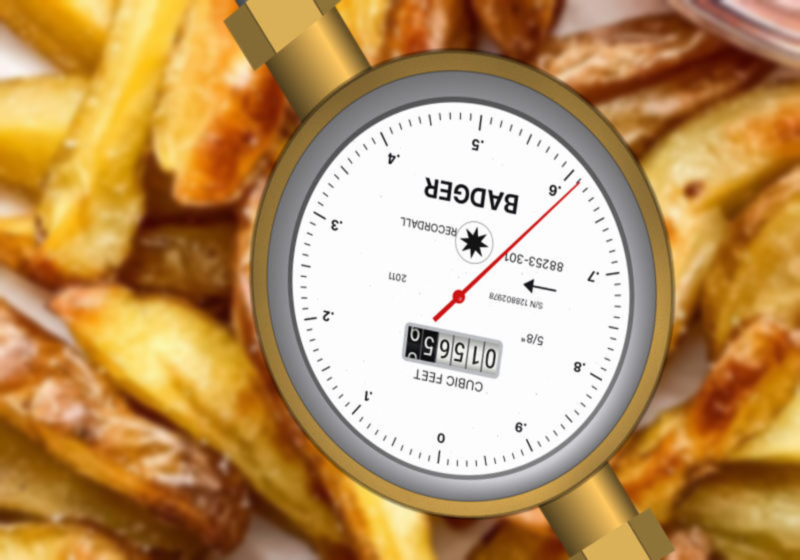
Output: 15658.61,ft³
